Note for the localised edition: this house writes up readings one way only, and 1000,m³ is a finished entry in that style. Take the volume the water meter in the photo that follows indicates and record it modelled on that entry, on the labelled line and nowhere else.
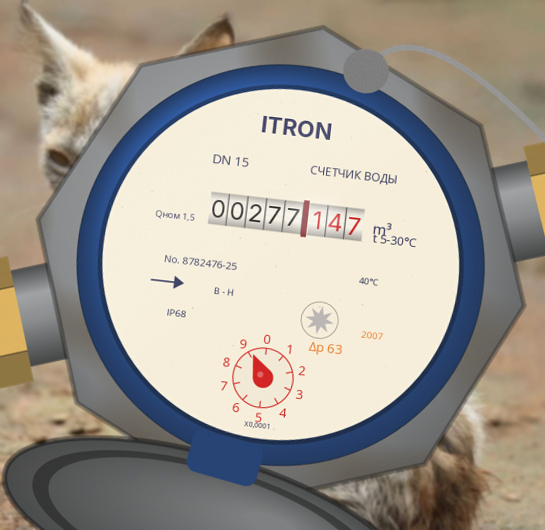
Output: 277.1469,m³
